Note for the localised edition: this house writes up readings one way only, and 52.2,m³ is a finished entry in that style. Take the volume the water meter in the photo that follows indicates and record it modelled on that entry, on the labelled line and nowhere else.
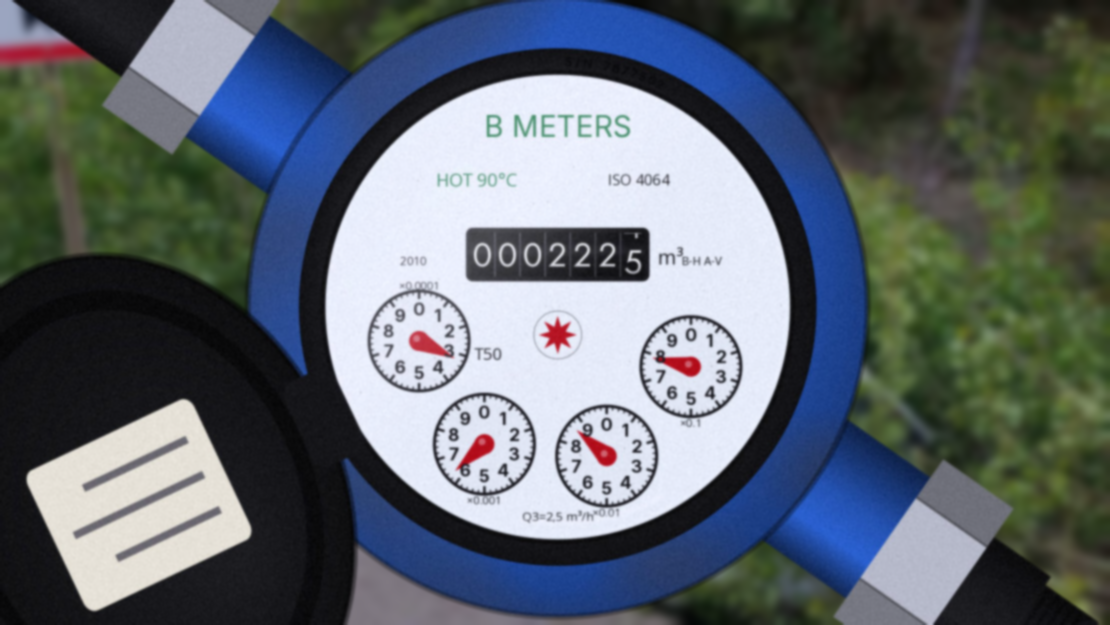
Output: 2224.7863,m³
